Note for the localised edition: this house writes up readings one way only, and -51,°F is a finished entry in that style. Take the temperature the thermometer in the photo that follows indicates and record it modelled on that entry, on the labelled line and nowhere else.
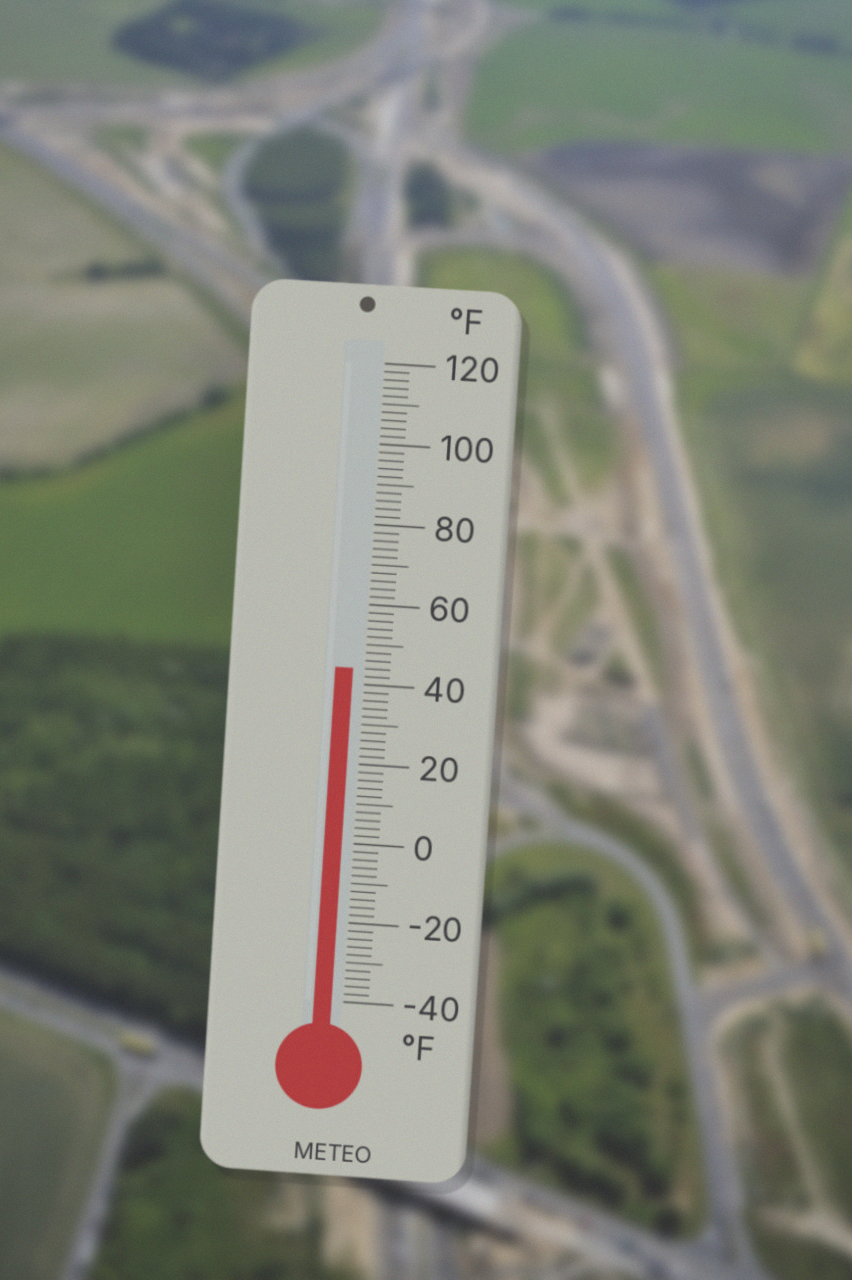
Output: 44,°F
